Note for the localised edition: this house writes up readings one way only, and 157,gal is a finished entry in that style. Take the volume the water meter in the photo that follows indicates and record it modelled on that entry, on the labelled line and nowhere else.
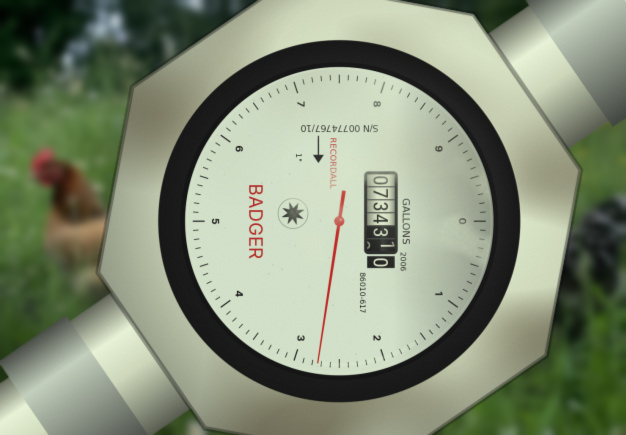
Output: 734312.7,gal
